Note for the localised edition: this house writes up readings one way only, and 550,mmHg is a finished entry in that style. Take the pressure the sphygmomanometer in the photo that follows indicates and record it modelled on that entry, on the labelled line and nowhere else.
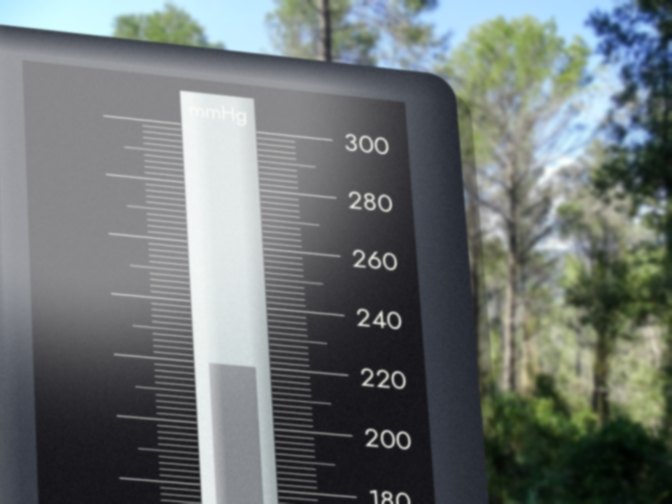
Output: 220,mmHg
